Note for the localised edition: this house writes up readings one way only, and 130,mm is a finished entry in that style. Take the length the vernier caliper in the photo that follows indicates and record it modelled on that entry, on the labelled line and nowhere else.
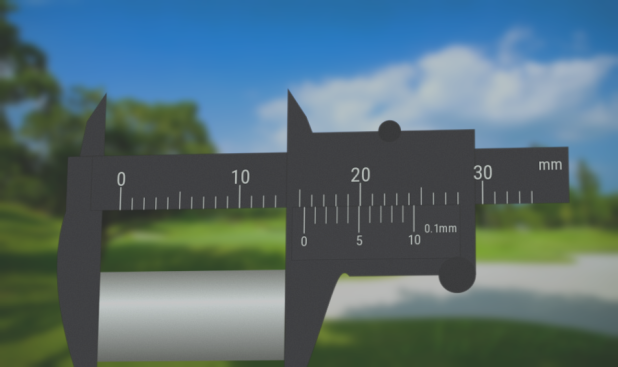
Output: 15.4,mm
